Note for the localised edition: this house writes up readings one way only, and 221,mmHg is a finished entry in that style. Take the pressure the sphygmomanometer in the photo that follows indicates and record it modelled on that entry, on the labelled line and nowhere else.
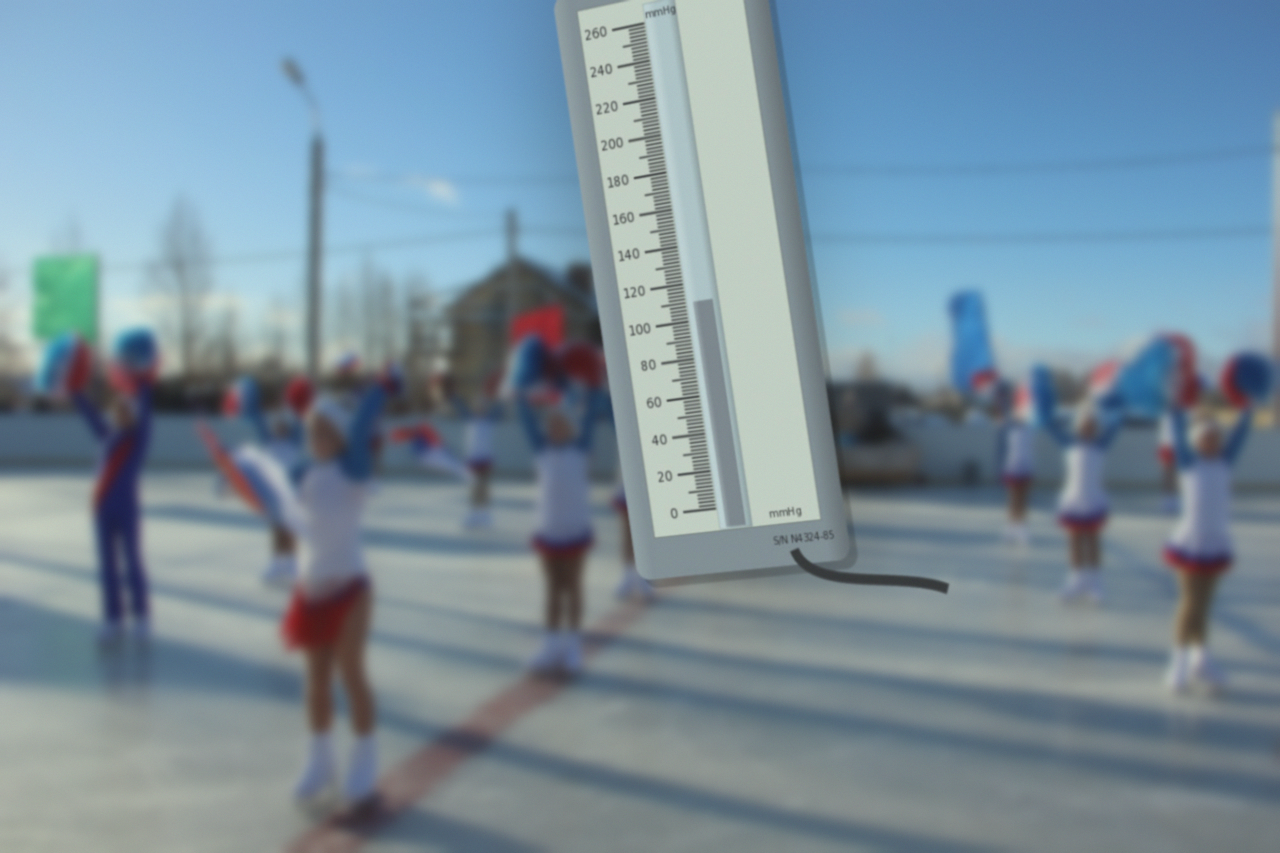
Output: 110,mmHg
